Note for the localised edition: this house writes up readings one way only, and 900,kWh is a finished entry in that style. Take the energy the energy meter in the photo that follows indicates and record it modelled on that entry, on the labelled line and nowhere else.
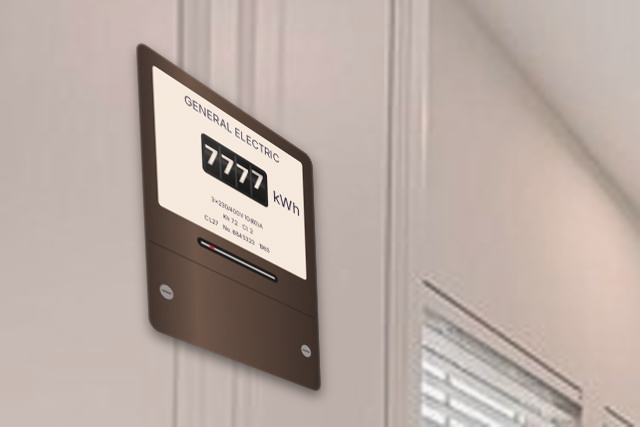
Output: 7777,kWh
